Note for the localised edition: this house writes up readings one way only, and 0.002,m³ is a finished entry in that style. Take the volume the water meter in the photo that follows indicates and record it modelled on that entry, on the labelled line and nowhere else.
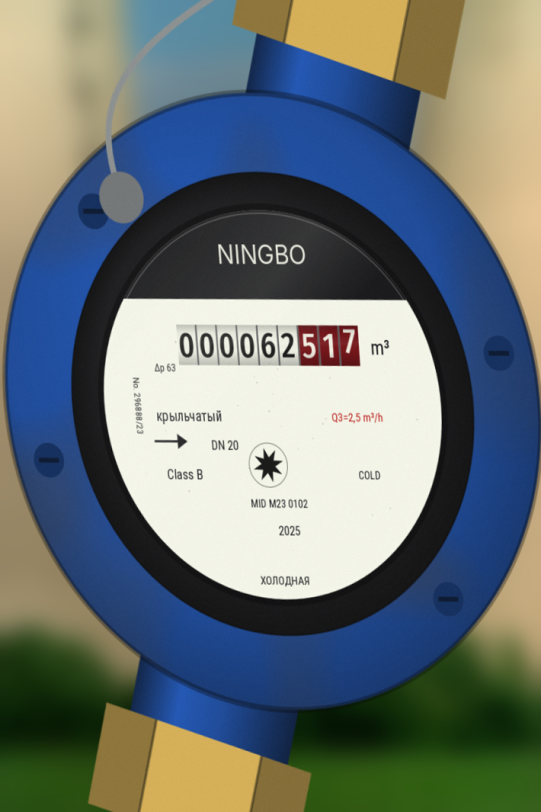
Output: 62.517,m³
